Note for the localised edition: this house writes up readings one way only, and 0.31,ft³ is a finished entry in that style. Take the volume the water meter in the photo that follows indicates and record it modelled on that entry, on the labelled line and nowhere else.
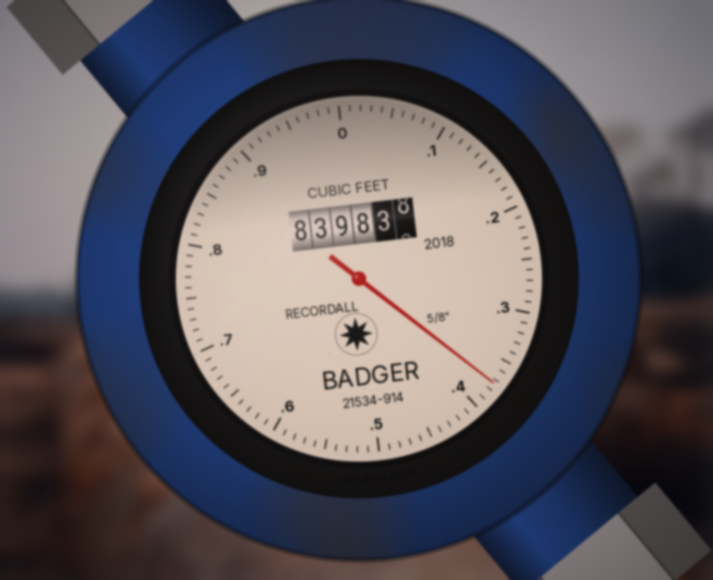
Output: 839838.37,ft³
